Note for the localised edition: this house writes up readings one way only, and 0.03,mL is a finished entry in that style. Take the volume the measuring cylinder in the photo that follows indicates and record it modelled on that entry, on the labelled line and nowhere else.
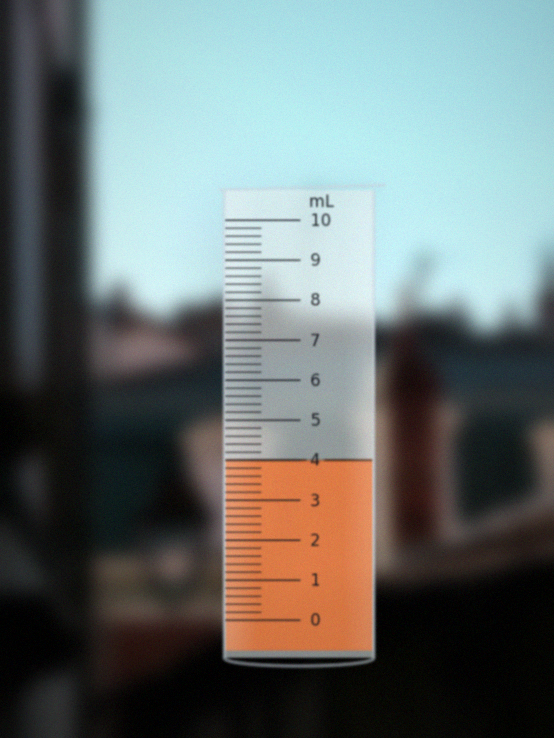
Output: 4,mL
